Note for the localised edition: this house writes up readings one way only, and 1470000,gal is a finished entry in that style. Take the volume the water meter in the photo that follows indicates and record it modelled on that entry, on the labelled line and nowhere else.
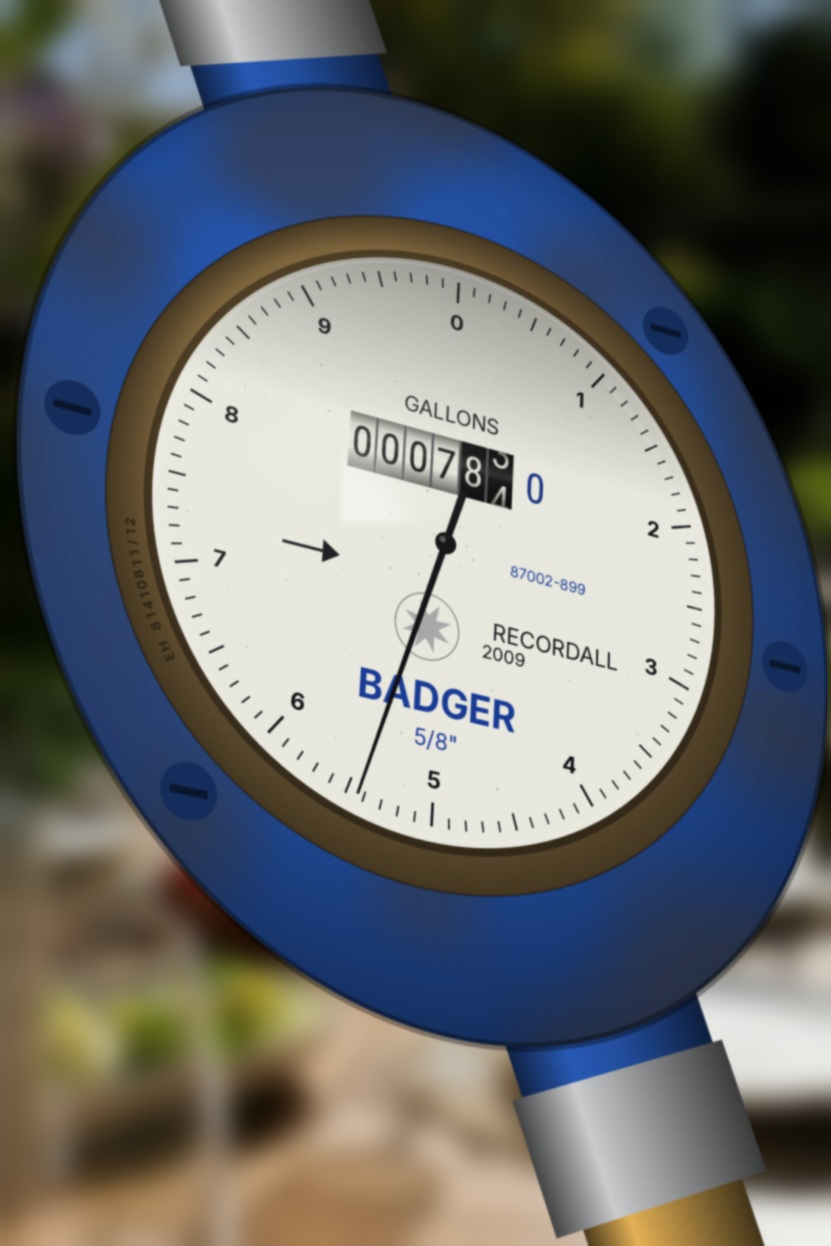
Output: 7835.4,gal
